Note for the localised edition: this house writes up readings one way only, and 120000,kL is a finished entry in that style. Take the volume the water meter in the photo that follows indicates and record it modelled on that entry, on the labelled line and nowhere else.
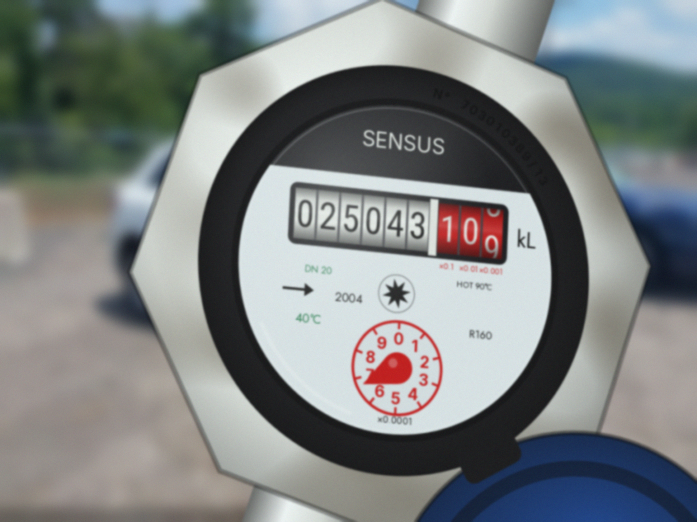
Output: 25043.1086,kL
